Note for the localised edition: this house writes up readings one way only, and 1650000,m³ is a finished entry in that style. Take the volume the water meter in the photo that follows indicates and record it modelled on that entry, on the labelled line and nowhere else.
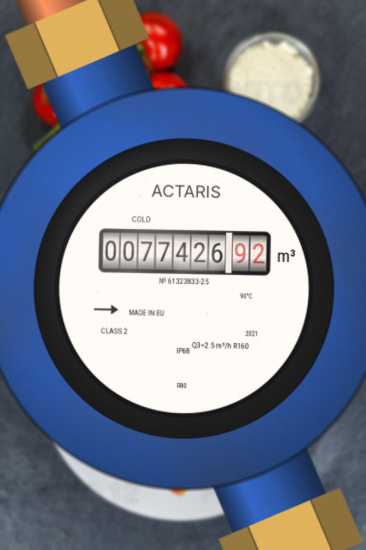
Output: 77426.92,m³
